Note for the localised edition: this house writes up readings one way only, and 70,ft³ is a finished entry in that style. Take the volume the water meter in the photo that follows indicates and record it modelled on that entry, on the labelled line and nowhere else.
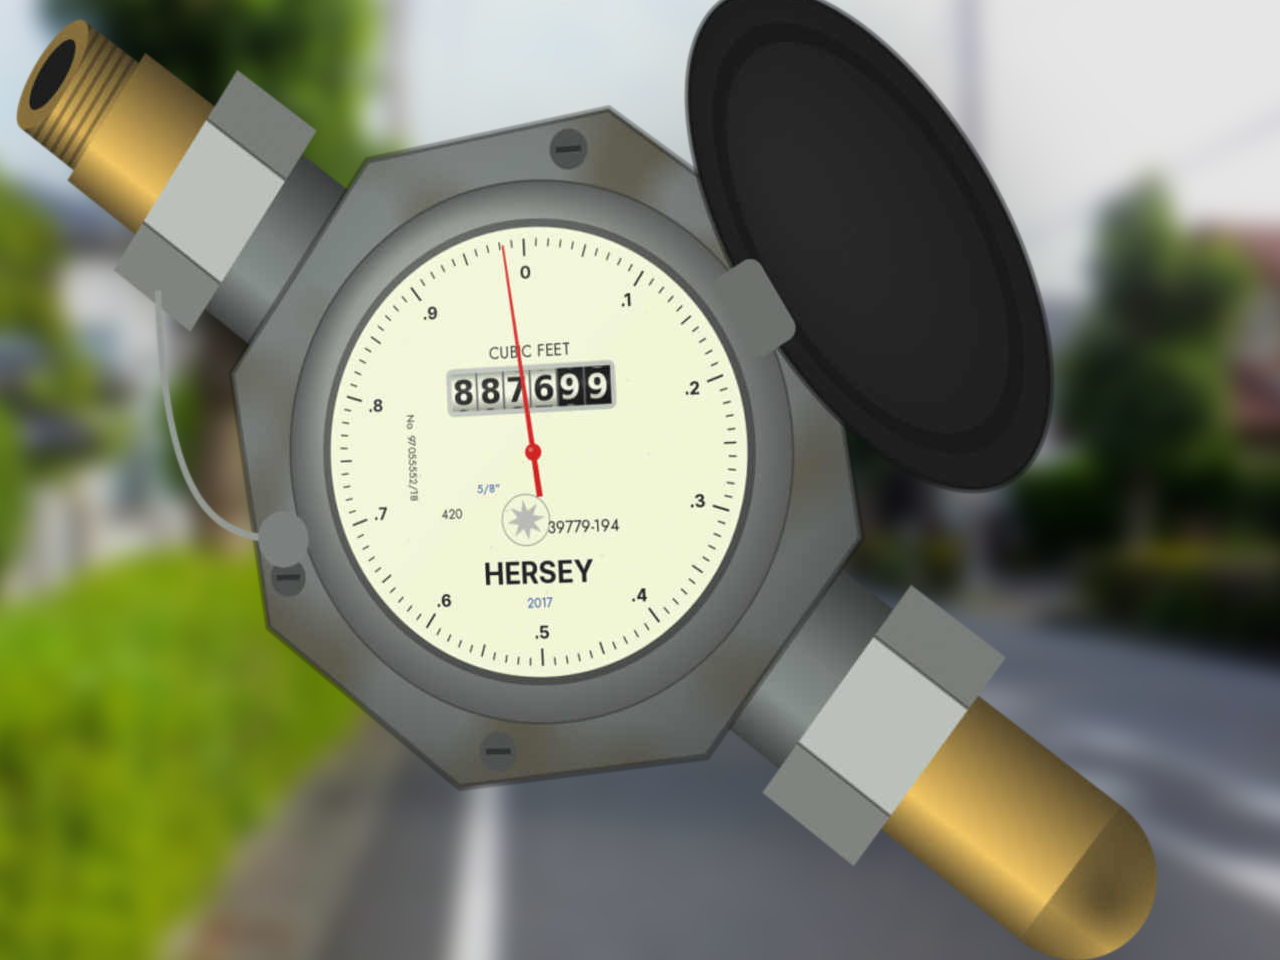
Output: 887698.98,ft³
